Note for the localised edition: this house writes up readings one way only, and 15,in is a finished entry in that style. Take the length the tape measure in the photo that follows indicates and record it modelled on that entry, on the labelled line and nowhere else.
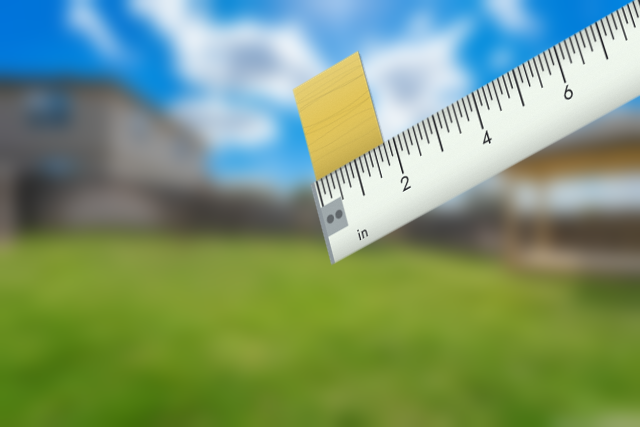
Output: 1.75,in
